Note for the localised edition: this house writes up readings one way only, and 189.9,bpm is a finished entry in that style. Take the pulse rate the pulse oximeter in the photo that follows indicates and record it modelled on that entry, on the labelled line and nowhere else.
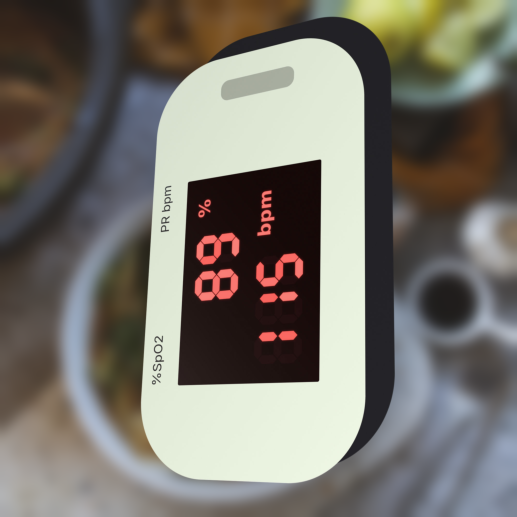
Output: 115,bpm
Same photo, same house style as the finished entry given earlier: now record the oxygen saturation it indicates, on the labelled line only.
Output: 89,%
